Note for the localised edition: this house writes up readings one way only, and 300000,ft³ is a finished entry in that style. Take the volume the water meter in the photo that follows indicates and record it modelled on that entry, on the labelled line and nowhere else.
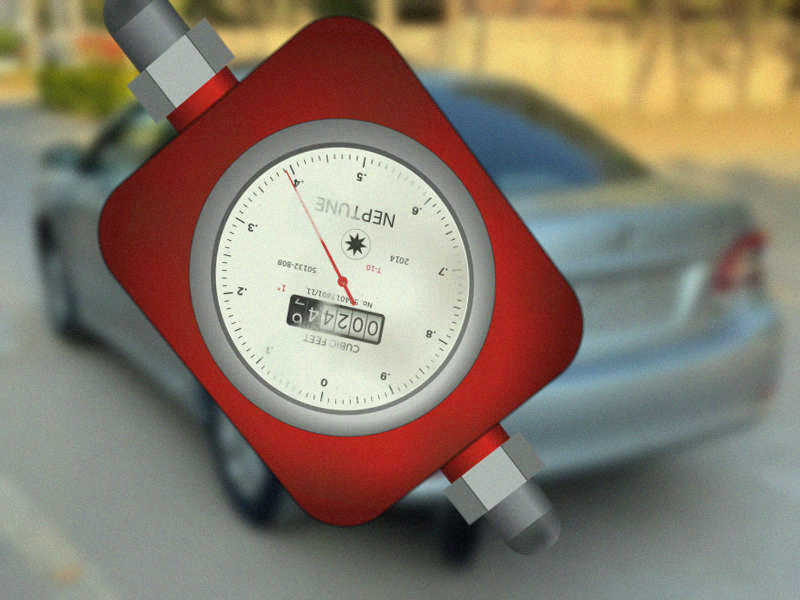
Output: 2446.39,ft³
